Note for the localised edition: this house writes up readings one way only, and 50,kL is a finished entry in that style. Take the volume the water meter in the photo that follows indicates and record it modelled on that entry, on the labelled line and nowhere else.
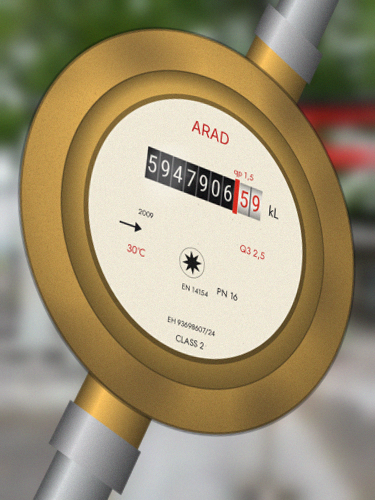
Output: 5947906.59,kL
